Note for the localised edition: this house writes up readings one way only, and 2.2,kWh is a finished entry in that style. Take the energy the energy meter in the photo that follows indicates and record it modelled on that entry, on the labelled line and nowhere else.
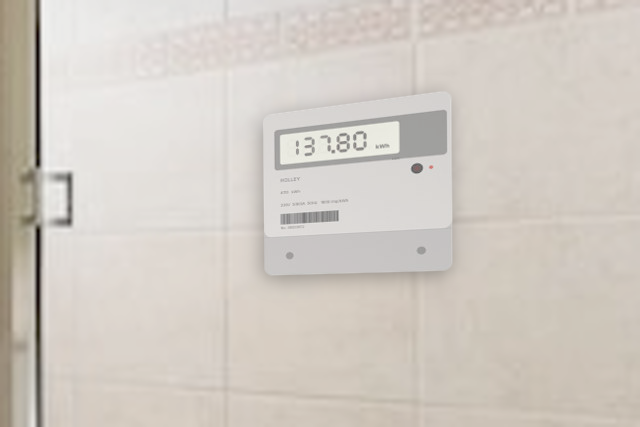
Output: 137.80,kWh
